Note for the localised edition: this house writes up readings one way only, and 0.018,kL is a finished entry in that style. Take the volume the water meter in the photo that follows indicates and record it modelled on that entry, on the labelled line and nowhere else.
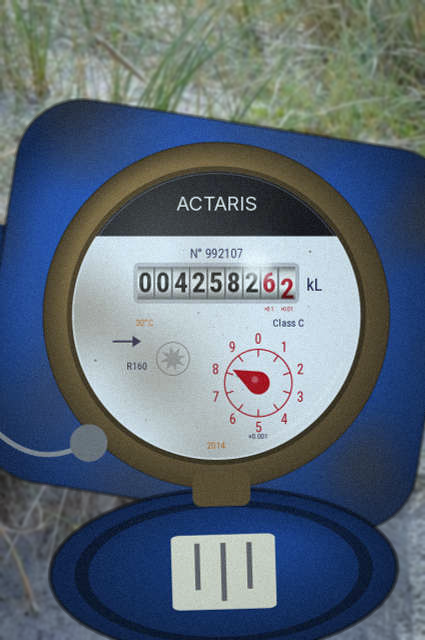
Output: 42582.618,kL
